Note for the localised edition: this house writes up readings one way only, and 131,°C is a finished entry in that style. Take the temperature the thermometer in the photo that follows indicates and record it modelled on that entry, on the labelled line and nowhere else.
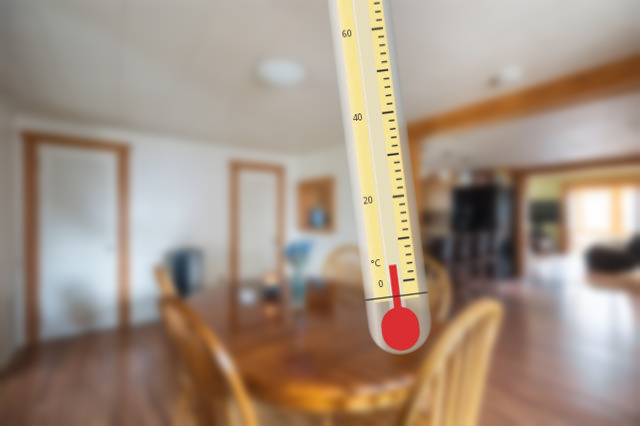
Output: 4,°C
